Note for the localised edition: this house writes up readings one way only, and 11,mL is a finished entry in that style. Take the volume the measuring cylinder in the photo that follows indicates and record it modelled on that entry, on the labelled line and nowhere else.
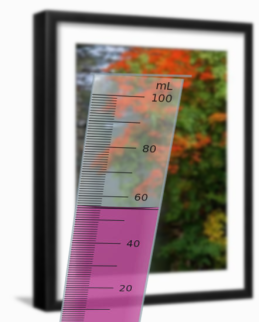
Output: 55,mL
